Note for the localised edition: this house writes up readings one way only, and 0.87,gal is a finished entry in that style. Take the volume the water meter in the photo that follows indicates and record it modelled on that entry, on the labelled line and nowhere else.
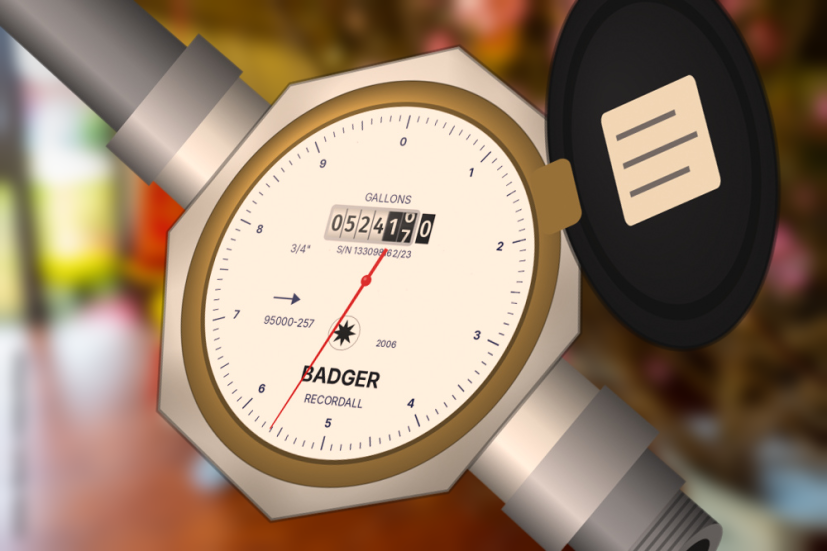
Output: 524165.6,gal
